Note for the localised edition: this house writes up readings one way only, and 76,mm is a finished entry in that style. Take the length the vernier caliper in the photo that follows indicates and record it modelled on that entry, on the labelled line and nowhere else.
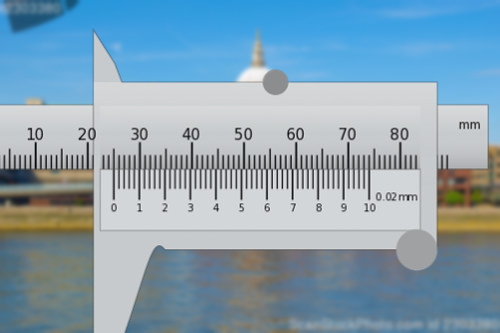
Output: 25.0,mm
